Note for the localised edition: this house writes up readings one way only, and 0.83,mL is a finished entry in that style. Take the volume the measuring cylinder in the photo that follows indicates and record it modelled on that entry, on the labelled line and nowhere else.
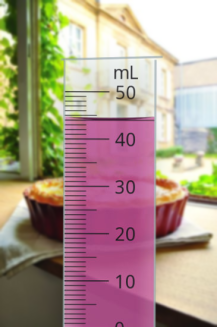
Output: 44,mL
